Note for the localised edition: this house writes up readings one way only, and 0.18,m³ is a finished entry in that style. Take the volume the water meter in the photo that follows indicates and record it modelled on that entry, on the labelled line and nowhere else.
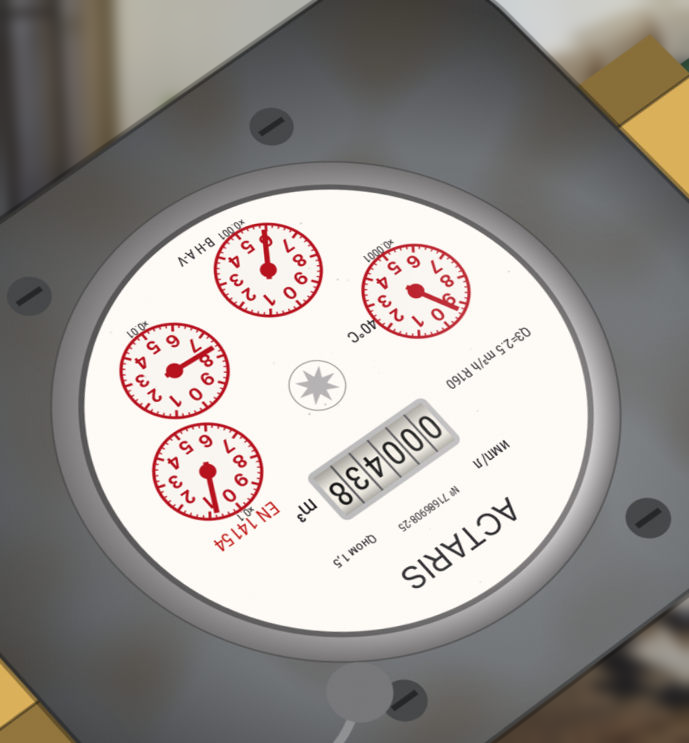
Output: 438.0759,m³
